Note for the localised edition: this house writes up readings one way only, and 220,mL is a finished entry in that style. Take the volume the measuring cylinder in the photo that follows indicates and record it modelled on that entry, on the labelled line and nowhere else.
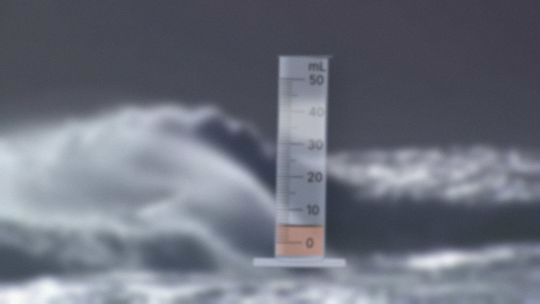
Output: 5,mL
